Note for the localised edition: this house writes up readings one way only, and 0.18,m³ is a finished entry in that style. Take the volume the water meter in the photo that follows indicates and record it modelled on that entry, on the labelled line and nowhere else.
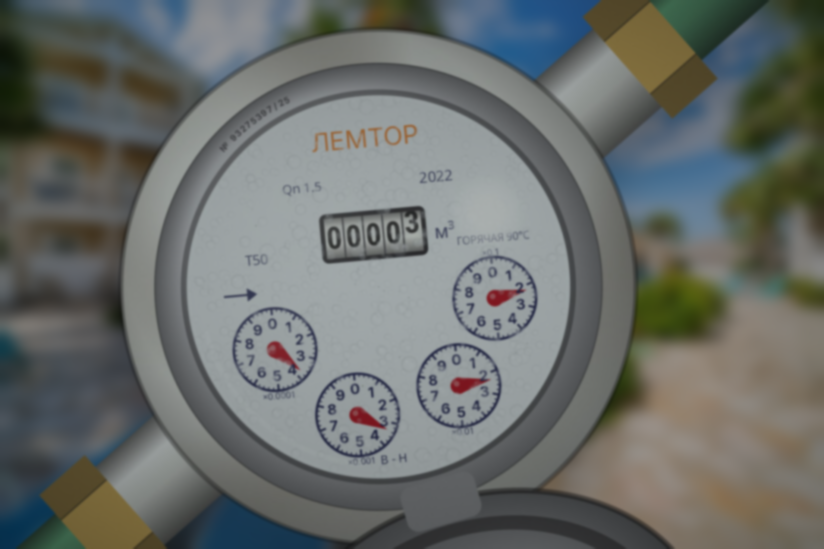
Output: 3.2233,m³
